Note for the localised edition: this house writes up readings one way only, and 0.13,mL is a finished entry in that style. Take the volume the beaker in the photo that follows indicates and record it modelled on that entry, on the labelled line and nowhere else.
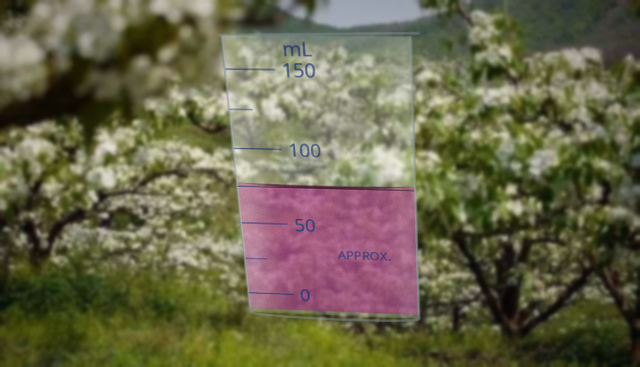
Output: 75,mL
